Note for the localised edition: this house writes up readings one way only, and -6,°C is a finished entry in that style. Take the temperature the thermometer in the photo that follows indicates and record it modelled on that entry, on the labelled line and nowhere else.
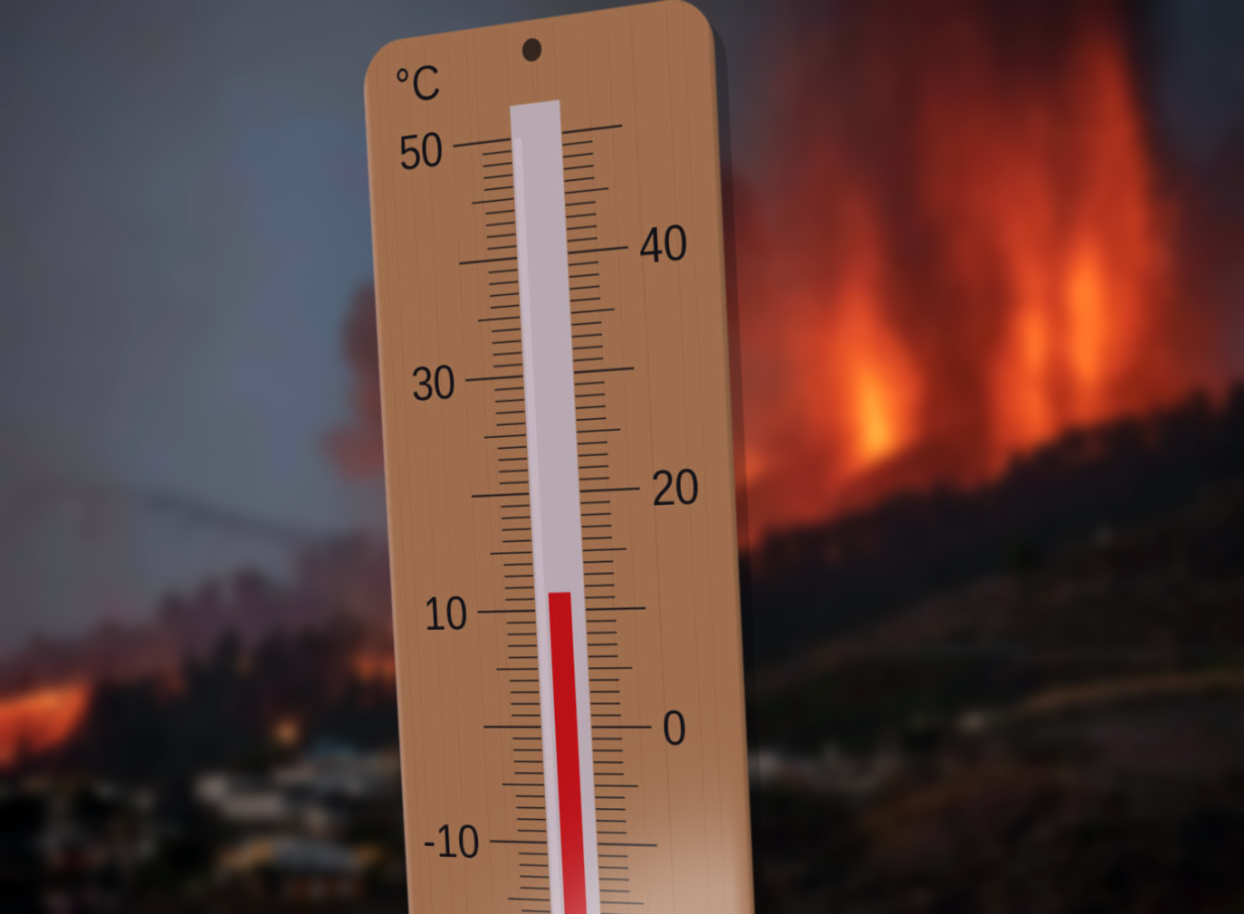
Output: 11.5,°C
